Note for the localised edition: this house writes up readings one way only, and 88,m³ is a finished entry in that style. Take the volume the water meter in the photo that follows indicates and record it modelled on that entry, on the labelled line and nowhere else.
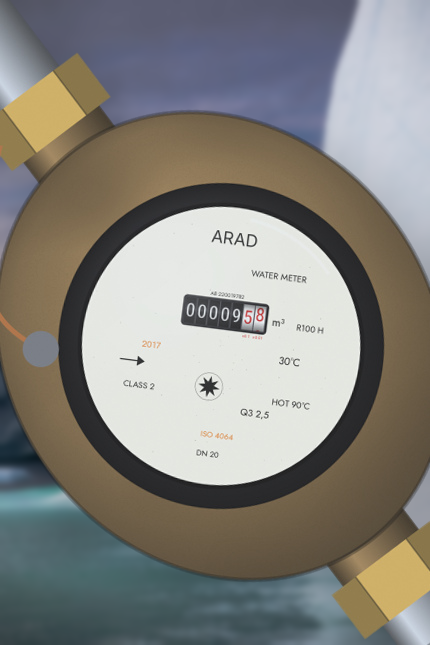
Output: 9.58,m³
